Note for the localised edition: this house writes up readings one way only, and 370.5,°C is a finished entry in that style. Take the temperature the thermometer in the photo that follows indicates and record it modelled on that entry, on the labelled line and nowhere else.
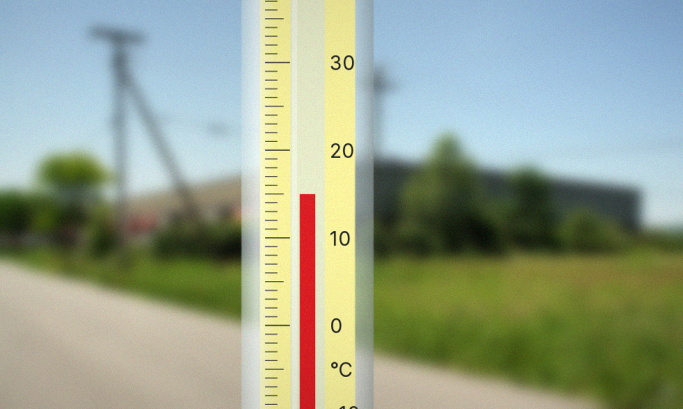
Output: 15,°C
